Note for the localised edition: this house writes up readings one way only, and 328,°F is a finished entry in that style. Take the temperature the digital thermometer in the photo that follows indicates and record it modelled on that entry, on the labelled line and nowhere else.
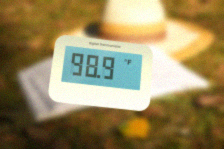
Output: 98.9,°F
